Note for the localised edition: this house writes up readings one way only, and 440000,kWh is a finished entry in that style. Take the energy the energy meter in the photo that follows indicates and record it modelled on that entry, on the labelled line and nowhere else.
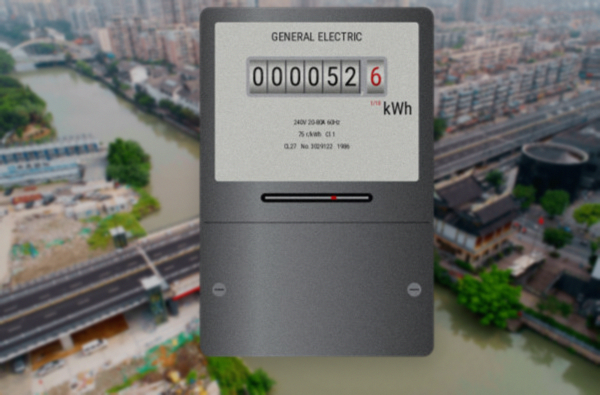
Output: 52.6,kWh
